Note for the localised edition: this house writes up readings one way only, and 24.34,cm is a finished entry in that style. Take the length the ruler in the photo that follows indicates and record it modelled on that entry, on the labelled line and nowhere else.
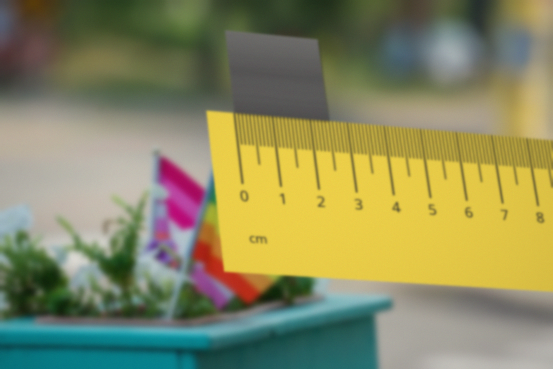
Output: 2.5,cm
